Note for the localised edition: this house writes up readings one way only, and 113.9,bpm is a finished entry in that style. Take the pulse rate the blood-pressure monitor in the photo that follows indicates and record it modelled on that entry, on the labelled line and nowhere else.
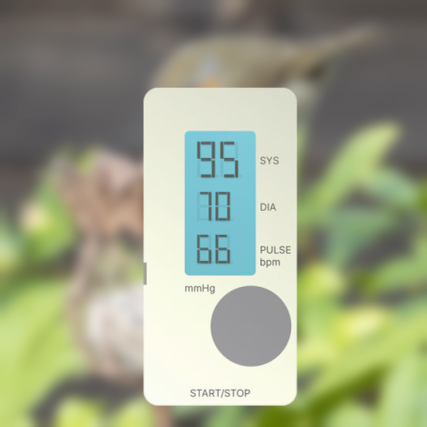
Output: 66,bpm
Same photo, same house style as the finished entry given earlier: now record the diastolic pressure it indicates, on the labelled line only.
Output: 70,mmHg
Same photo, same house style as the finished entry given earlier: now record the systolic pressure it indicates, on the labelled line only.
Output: 95,mmHg
